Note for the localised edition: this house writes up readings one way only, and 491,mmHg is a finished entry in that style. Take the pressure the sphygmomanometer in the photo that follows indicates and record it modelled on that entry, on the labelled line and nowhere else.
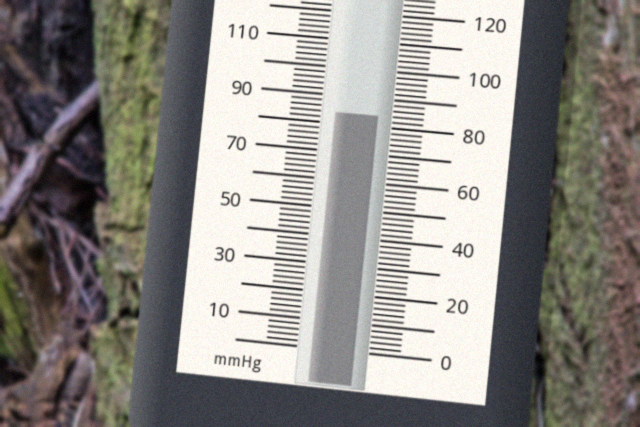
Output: 84,mmHg
